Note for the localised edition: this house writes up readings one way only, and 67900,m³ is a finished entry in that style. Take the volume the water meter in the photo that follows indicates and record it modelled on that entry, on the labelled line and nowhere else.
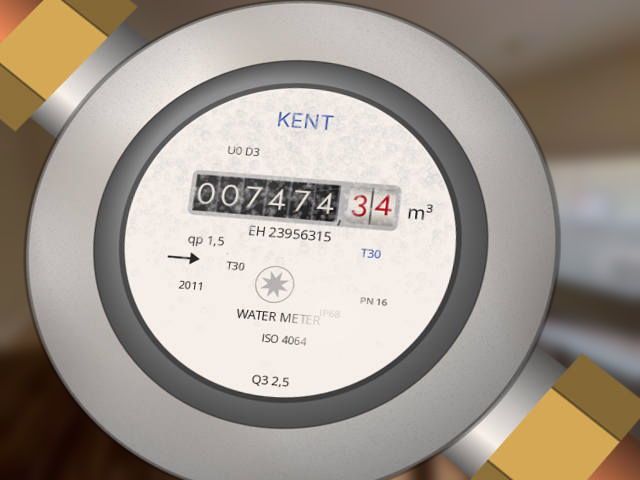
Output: 7474.34,m³
